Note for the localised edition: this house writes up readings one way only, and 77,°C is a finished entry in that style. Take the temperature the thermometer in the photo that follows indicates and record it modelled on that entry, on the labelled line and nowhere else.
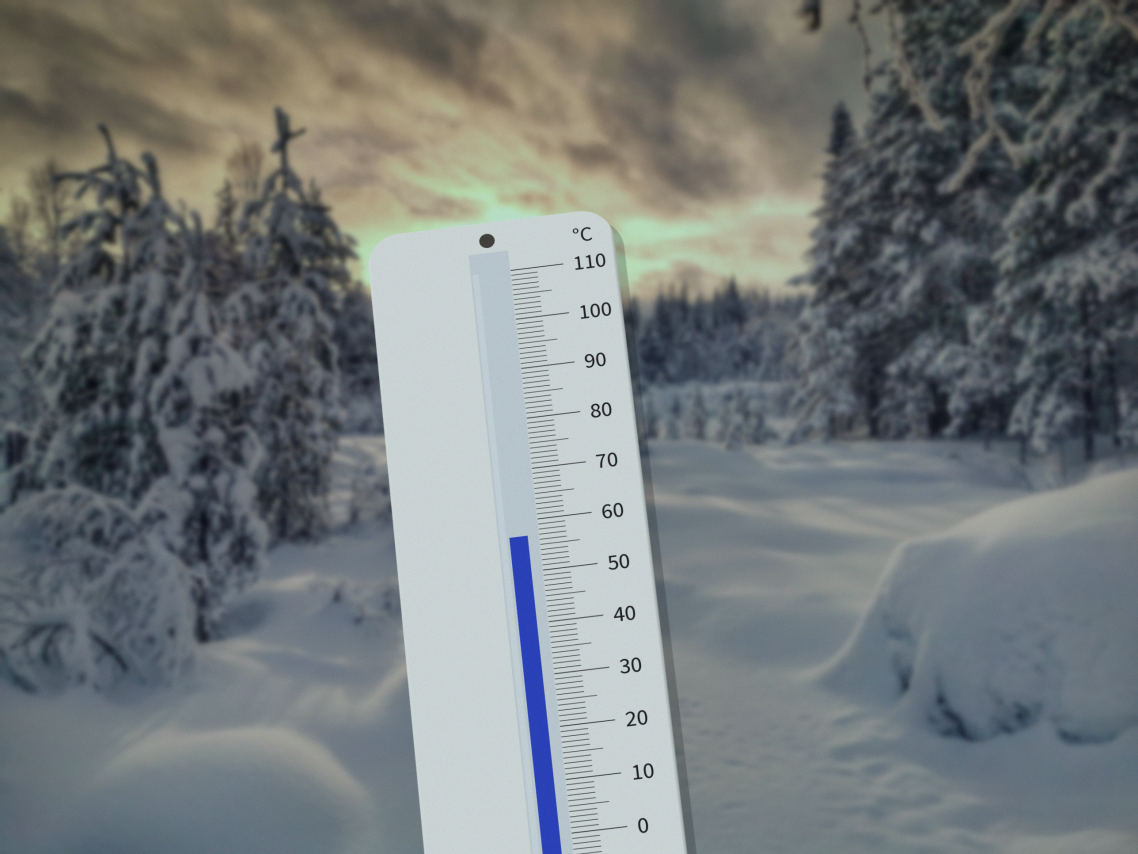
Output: 57,°C
